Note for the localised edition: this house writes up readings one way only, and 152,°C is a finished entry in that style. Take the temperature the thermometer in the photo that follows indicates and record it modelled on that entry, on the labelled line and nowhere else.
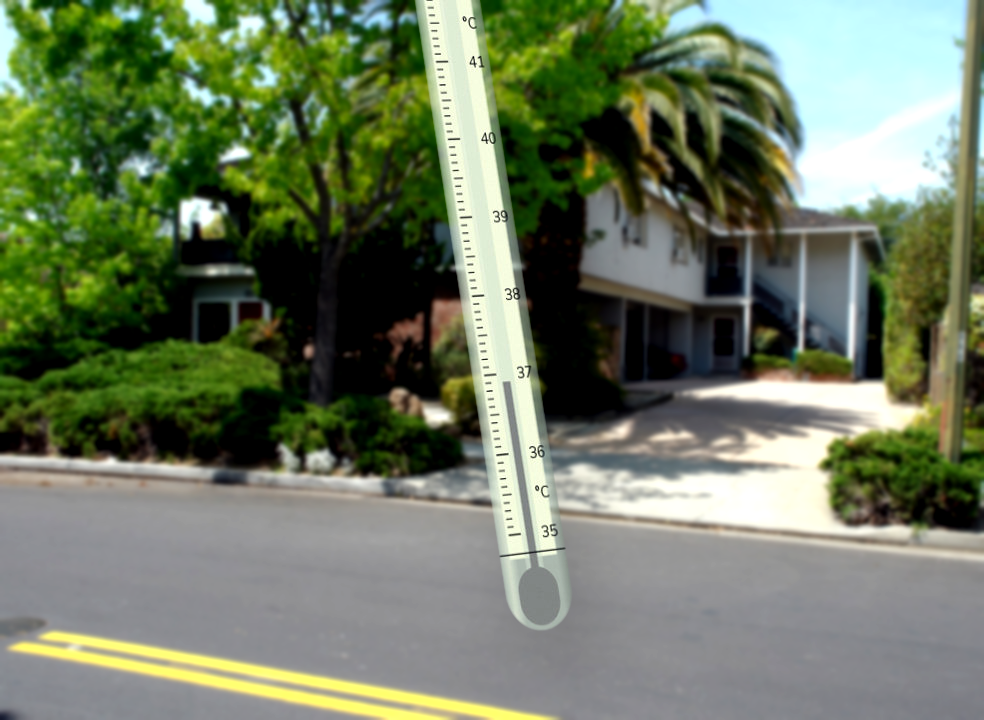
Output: 36.9,°C
